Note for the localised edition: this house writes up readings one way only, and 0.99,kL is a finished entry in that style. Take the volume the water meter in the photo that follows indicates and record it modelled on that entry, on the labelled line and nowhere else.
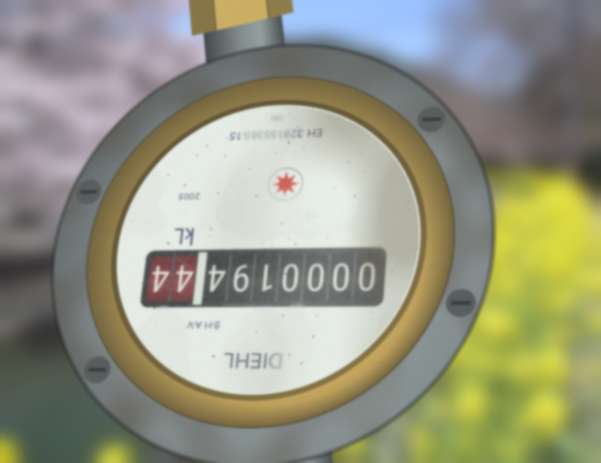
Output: 194.44,kL
